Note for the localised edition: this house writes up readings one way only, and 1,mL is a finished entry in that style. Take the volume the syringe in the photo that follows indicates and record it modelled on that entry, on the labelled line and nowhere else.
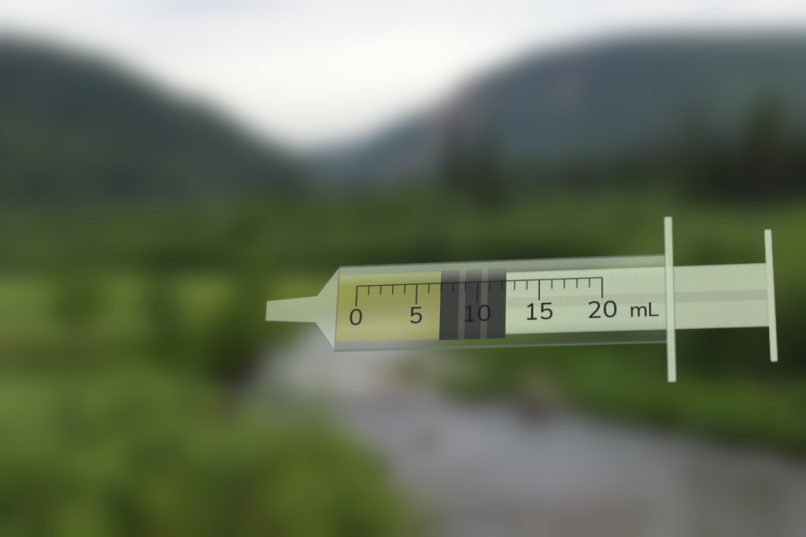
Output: 7,mL
